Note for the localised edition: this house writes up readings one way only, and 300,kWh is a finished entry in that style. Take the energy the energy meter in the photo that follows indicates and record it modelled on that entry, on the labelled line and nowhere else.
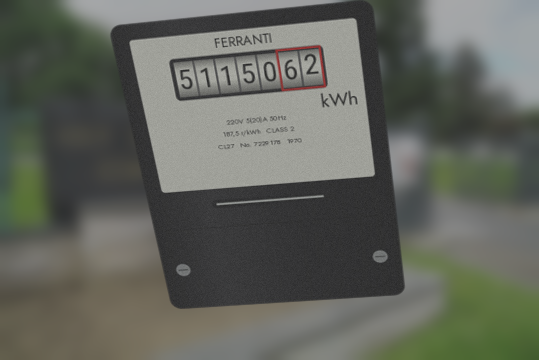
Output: 51150.62,kWh
